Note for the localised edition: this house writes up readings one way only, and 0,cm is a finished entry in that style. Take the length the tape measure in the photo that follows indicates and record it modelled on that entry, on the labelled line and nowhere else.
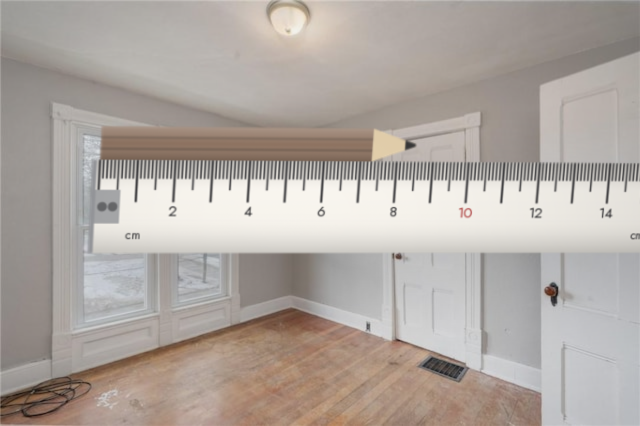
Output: 8.5,cm
